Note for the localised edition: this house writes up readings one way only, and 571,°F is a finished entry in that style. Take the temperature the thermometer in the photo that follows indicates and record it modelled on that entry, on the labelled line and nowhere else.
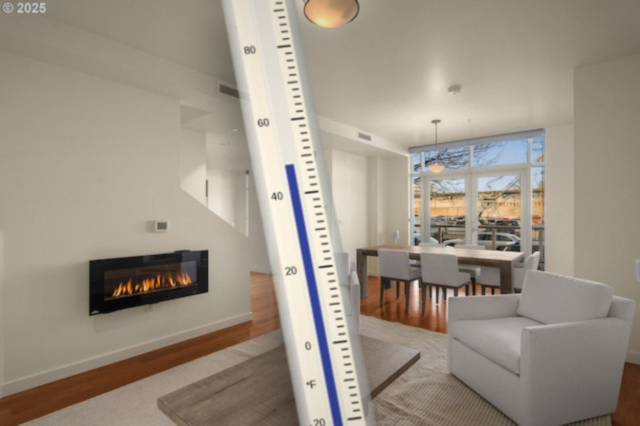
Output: 48,°F
